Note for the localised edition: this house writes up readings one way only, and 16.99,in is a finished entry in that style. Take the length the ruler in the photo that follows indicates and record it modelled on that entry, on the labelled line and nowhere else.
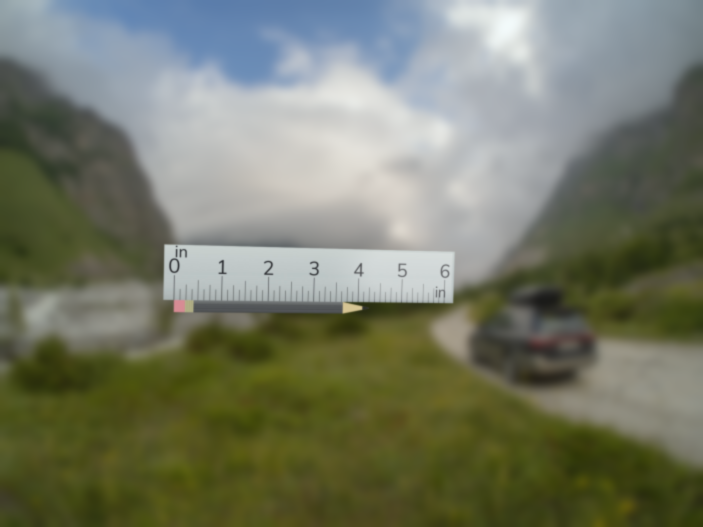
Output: 4.25,in
